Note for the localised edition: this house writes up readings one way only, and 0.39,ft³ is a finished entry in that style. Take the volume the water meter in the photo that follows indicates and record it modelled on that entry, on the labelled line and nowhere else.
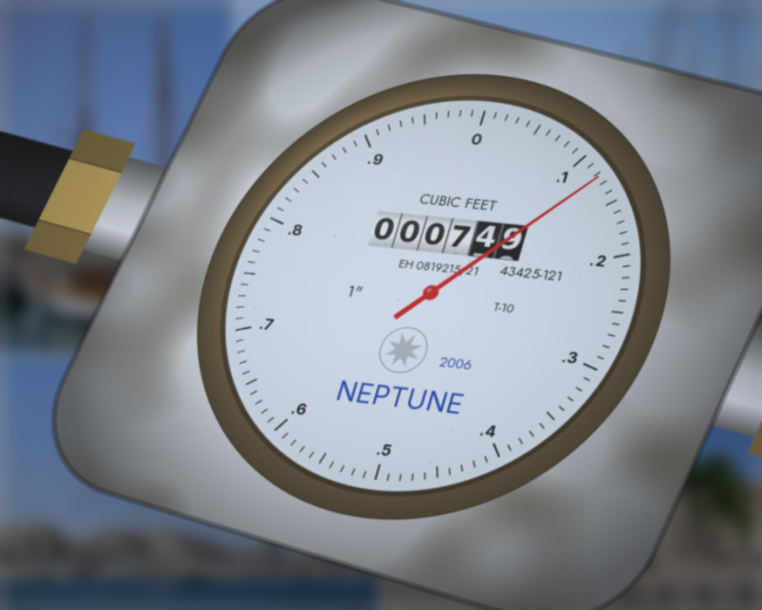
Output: 749.12,ft³
